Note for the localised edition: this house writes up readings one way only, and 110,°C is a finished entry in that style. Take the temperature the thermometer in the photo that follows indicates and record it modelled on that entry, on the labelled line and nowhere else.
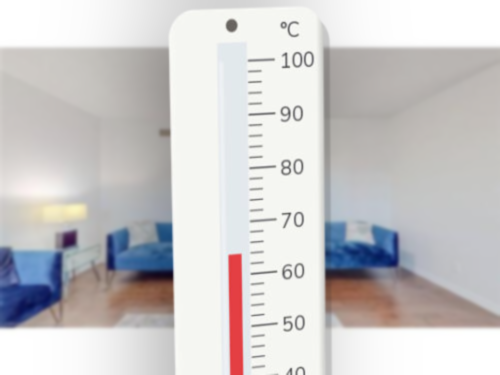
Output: 64,°C
